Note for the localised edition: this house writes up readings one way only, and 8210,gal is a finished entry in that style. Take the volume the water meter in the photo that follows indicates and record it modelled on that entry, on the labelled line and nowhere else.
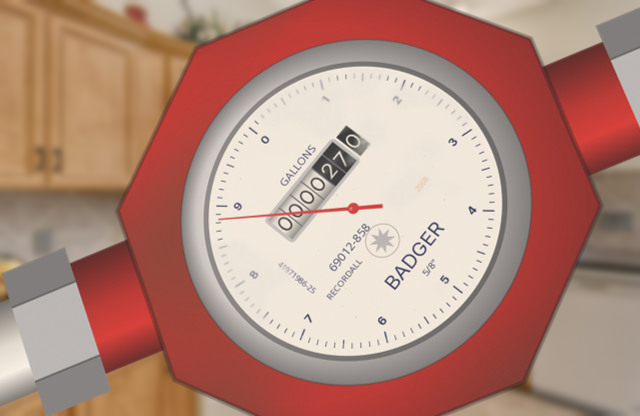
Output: 268.8,gal
